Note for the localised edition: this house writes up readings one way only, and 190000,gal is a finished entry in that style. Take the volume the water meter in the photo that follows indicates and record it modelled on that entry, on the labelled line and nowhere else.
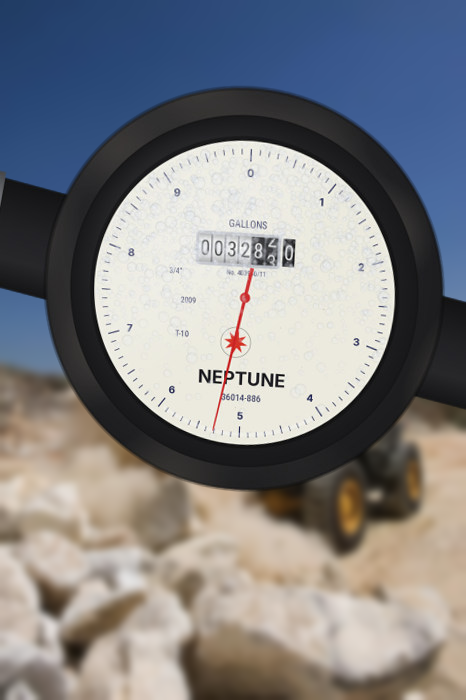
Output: 32825.3,gal
